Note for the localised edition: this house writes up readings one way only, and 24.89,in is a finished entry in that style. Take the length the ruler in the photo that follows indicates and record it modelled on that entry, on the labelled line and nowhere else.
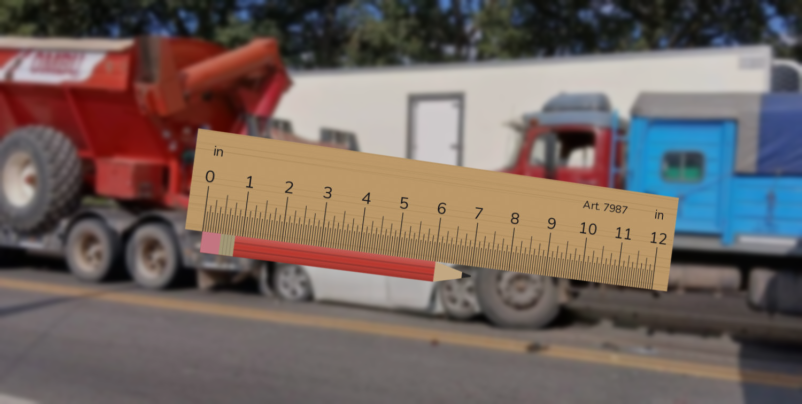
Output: 7,in
